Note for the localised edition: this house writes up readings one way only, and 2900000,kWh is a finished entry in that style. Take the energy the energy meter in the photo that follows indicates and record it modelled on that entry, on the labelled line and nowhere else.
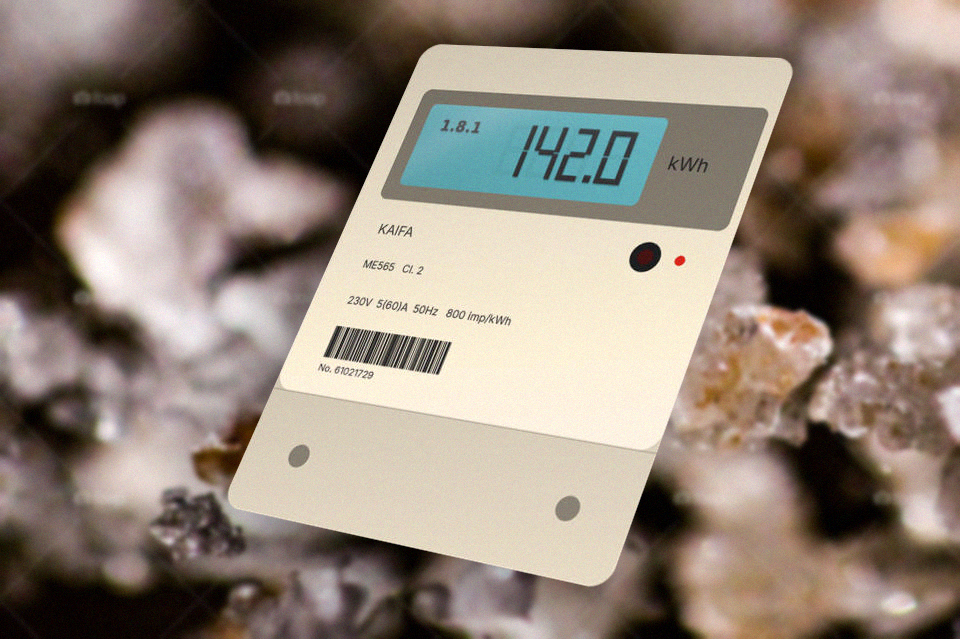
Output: 142.0,kWh
